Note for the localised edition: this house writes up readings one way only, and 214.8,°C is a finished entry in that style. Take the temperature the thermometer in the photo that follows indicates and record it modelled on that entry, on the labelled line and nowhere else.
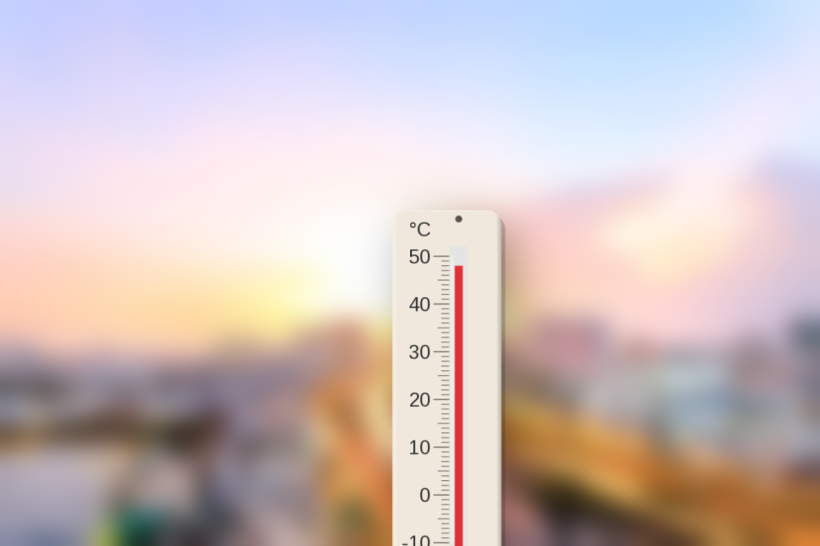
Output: 48,°C
